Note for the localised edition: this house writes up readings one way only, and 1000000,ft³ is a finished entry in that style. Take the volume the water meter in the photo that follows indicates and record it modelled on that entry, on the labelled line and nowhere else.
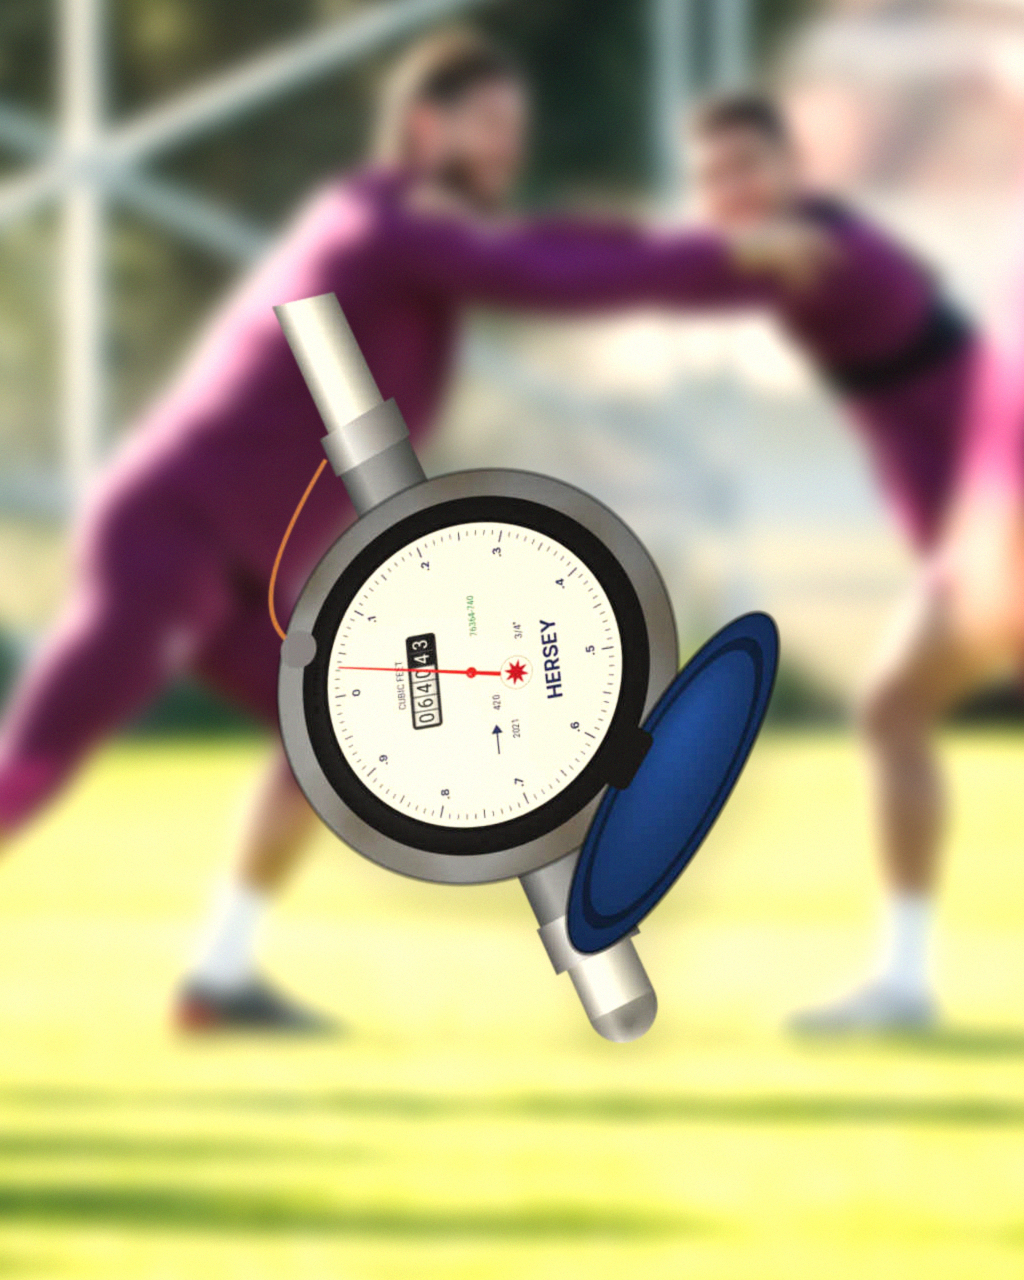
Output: 64043.03,ft³
